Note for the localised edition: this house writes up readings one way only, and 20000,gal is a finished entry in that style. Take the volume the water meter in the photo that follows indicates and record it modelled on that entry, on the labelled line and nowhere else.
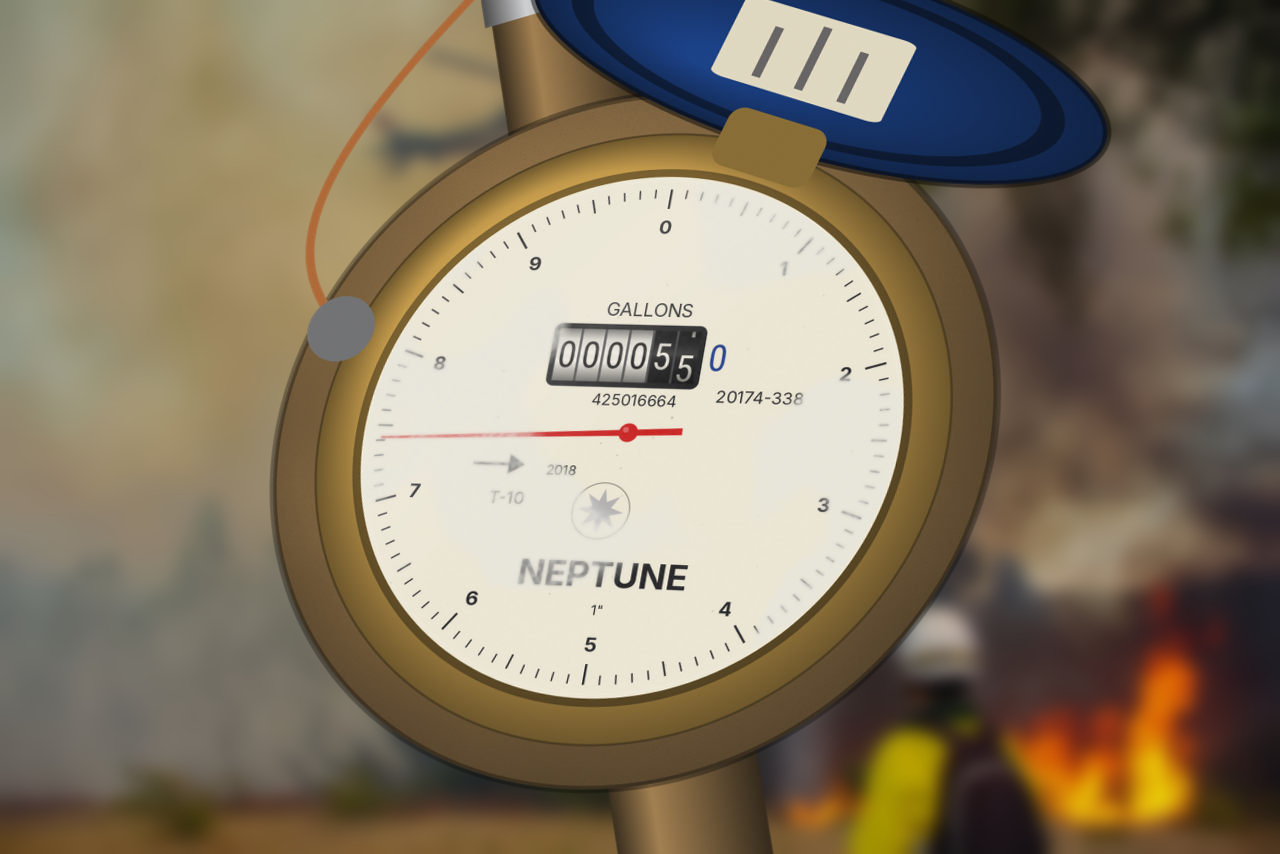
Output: 547.4,gal
